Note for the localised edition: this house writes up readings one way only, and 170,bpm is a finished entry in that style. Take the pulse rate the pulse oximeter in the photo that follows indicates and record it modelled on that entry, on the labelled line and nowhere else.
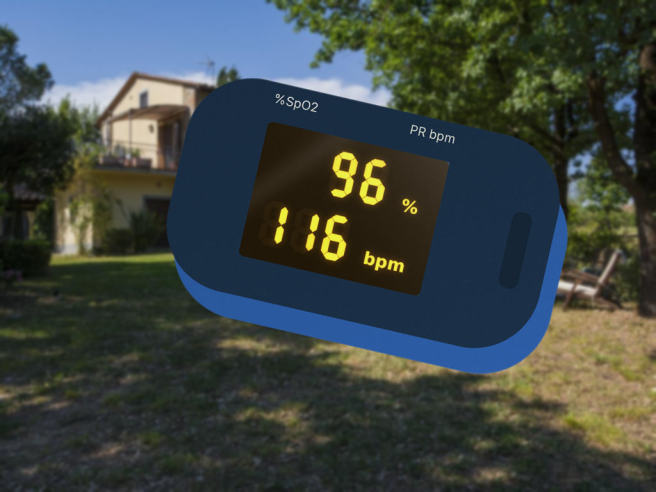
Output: 116,bpm
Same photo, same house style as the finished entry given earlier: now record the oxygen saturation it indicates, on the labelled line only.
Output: 96,%
